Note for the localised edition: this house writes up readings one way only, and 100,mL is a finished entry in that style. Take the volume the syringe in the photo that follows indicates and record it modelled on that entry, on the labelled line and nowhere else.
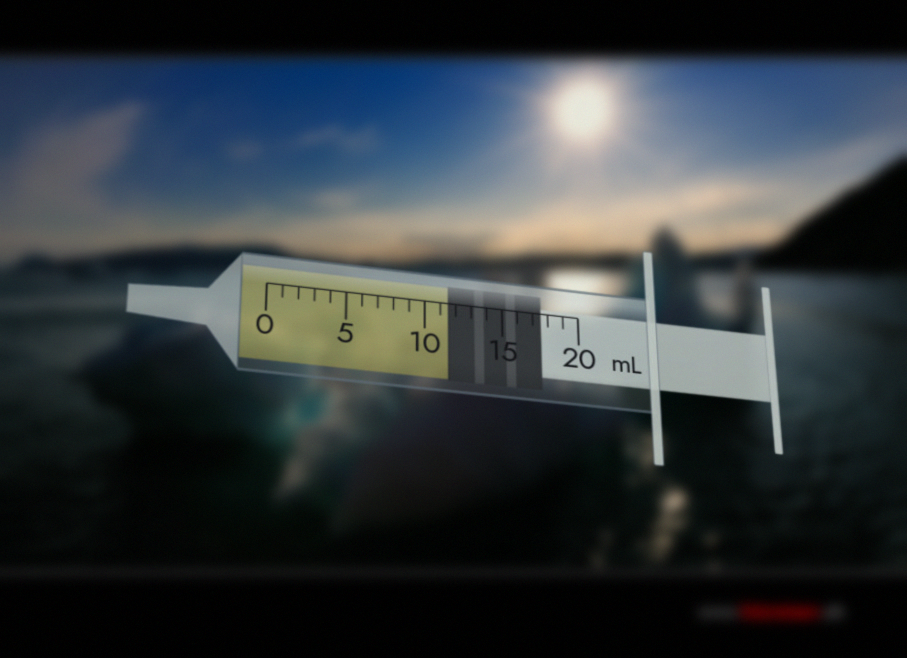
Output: 11.5,mL
